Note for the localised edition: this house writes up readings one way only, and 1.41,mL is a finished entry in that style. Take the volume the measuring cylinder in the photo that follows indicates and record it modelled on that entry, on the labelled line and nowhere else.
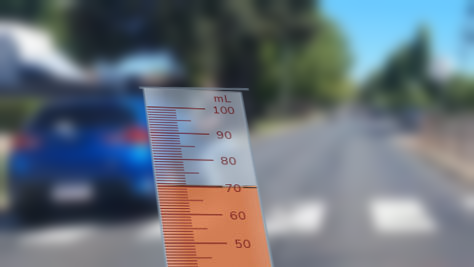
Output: 70,mL
